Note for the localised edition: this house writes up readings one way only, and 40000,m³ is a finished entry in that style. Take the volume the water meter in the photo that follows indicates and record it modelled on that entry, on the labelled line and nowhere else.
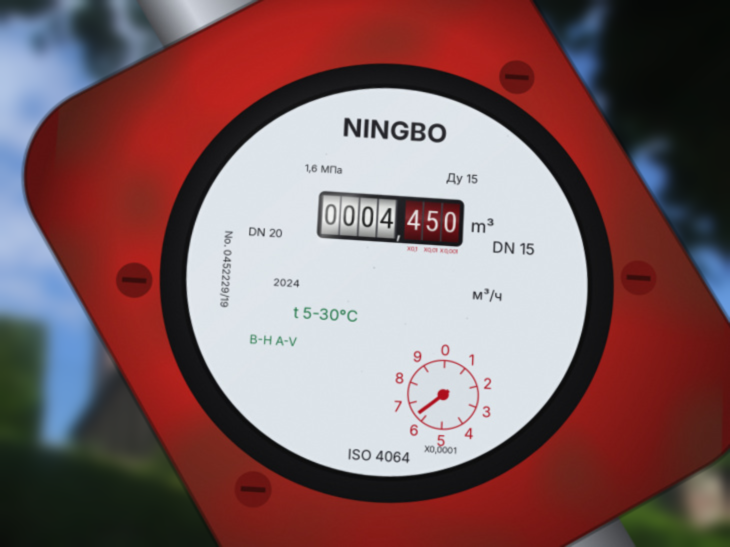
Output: 4.4506,m³
